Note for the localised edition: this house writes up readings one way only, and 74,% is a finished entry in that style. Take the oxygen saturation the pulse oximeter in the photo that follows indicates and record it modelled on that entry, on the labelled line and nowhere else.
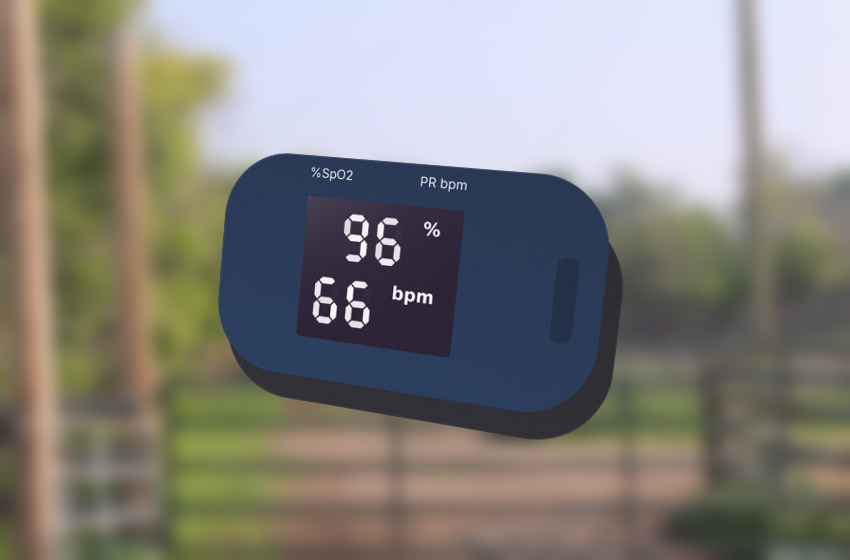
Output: 96,%
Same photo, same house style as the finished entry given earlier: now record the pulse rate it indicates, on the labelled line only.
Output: 66,bpm
